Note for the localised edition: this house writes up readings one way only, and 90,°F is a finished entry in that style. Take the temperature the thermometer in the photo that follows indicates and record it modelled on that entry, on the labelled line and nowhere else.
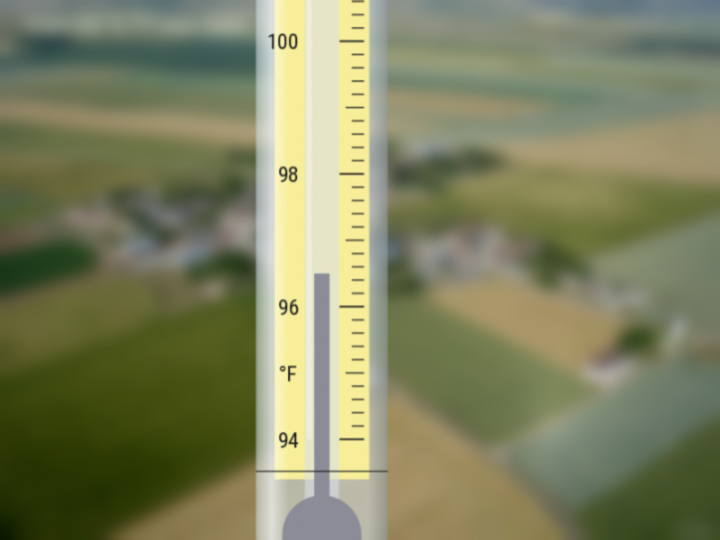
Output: 96.5,°F
